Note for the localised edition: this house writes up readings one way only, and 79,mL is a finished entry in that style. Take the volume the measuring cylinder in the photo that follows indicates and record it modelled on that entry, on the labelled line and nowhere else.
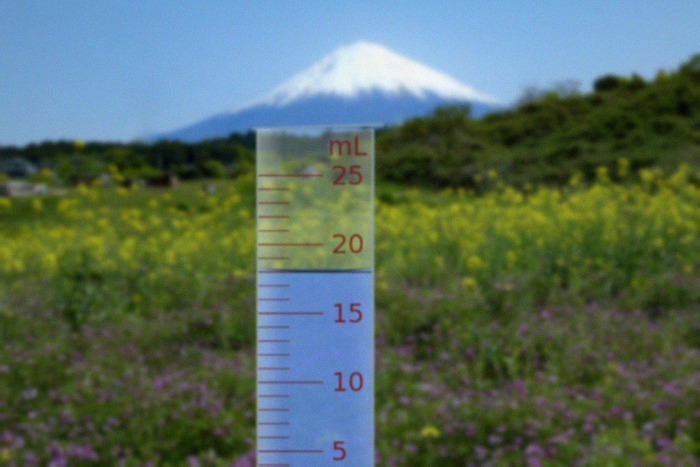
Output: 18,mL
